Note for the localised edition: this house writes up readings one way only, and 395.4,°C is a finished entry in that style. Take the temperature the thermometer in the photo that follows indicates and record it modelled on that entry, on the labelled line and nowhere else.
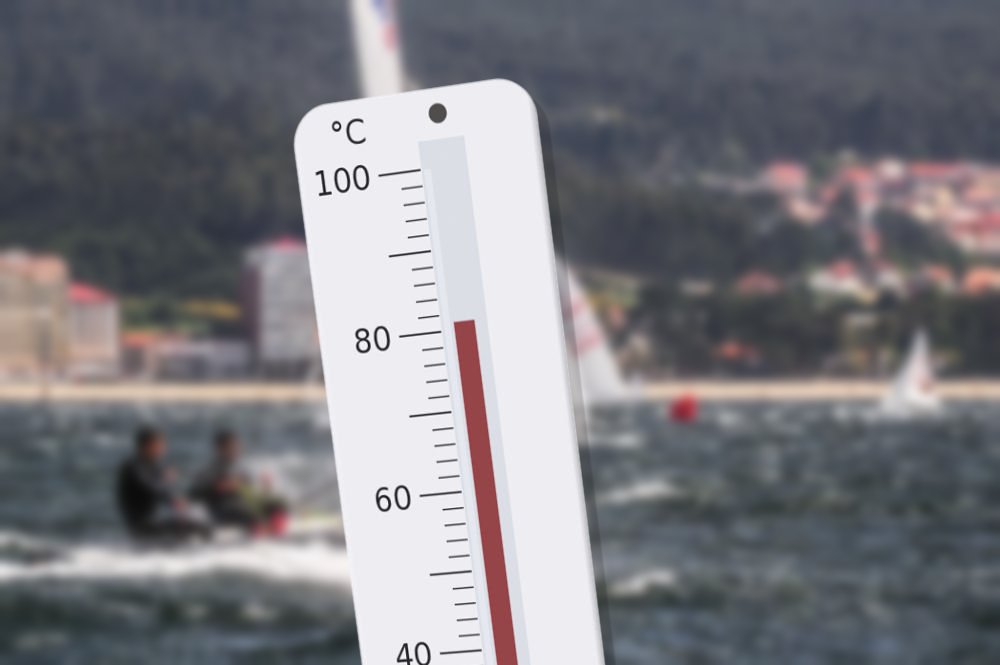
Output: 81,°C
